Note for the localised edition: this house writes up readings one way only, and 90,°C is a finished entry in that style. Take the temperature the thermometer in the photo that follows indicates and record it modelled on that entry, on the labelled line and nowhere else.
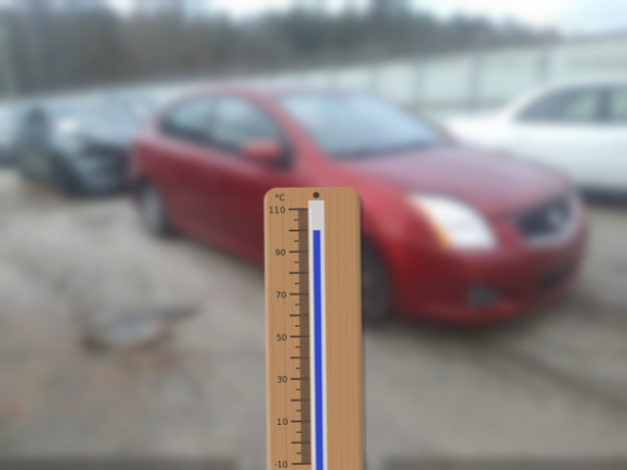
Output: 100,°C
